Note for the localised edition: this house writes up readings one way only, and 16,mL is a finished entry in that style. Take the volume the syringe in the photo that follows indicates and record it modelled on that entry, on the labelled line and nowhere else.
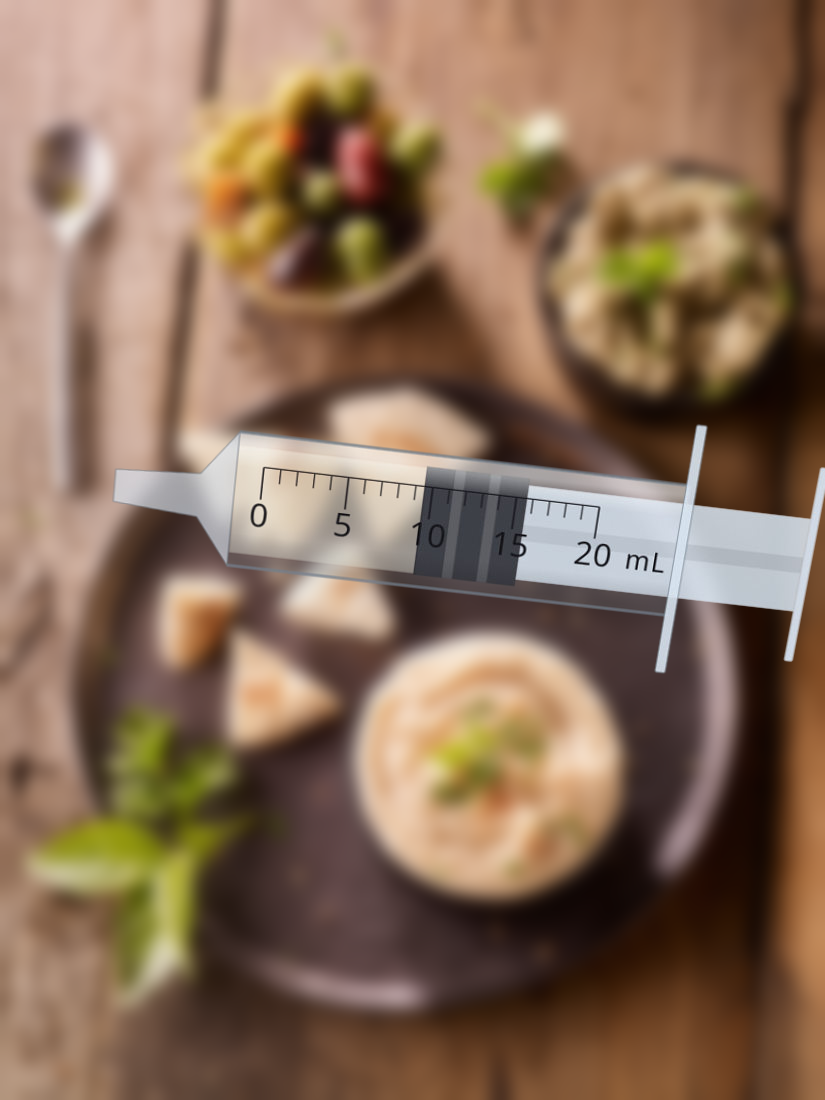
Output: 9.5,mL
